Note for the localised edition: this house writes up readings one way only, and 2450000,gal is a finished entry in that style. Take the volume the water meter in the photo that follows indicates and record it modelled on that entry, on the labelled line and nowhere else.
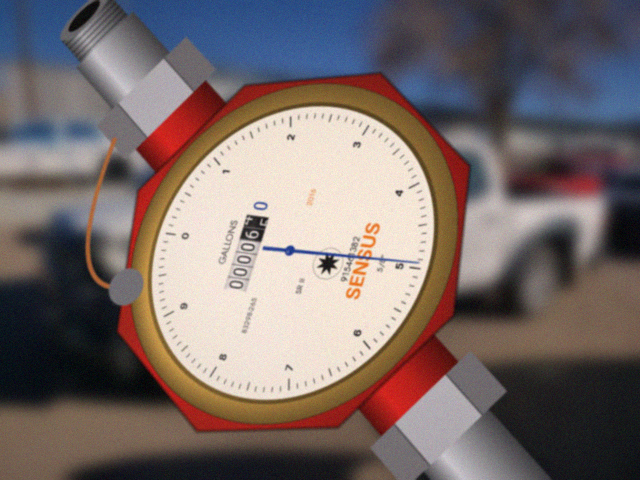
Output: 644.9,gal
